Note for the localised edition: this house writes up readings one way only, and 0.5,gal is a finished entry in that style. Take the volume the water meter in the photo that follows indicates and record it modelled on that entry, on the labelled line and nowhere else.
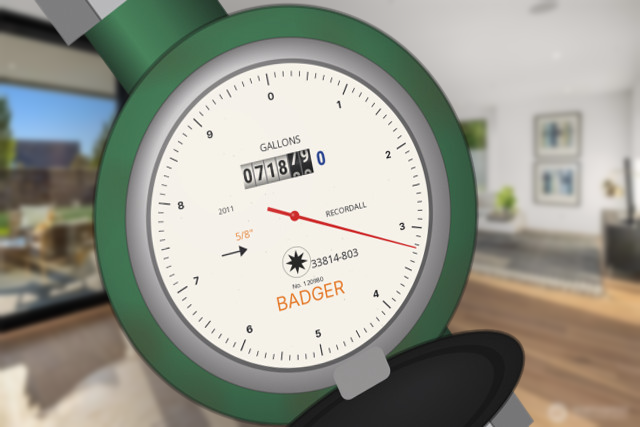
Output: 718793.2,gal
